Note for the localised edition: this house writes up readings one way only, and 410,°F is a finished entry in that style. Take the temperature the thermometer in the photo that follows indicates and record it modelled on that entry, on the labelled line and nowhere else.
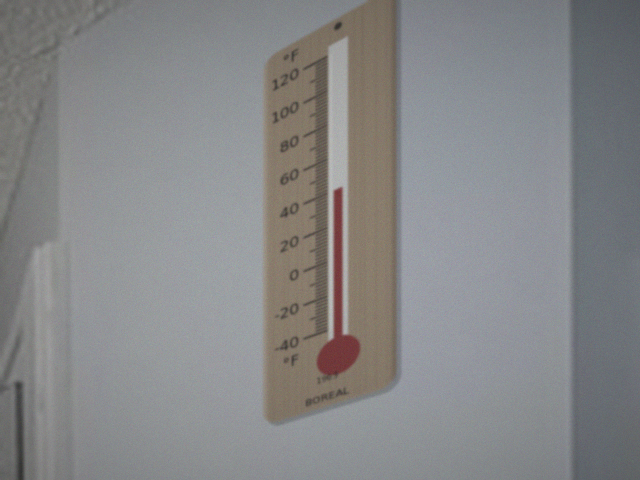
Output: 40,°F
